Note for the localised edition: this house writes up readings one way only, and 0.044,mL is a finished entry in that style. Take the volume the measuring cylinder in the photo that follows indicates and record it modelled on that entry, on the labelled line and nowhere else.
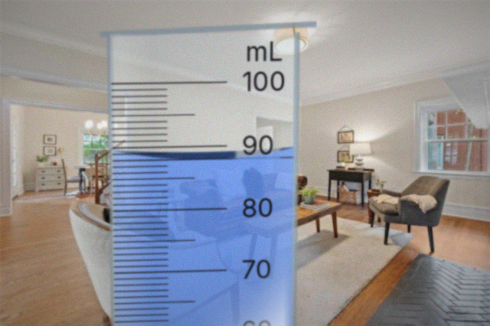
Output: 88,mL
